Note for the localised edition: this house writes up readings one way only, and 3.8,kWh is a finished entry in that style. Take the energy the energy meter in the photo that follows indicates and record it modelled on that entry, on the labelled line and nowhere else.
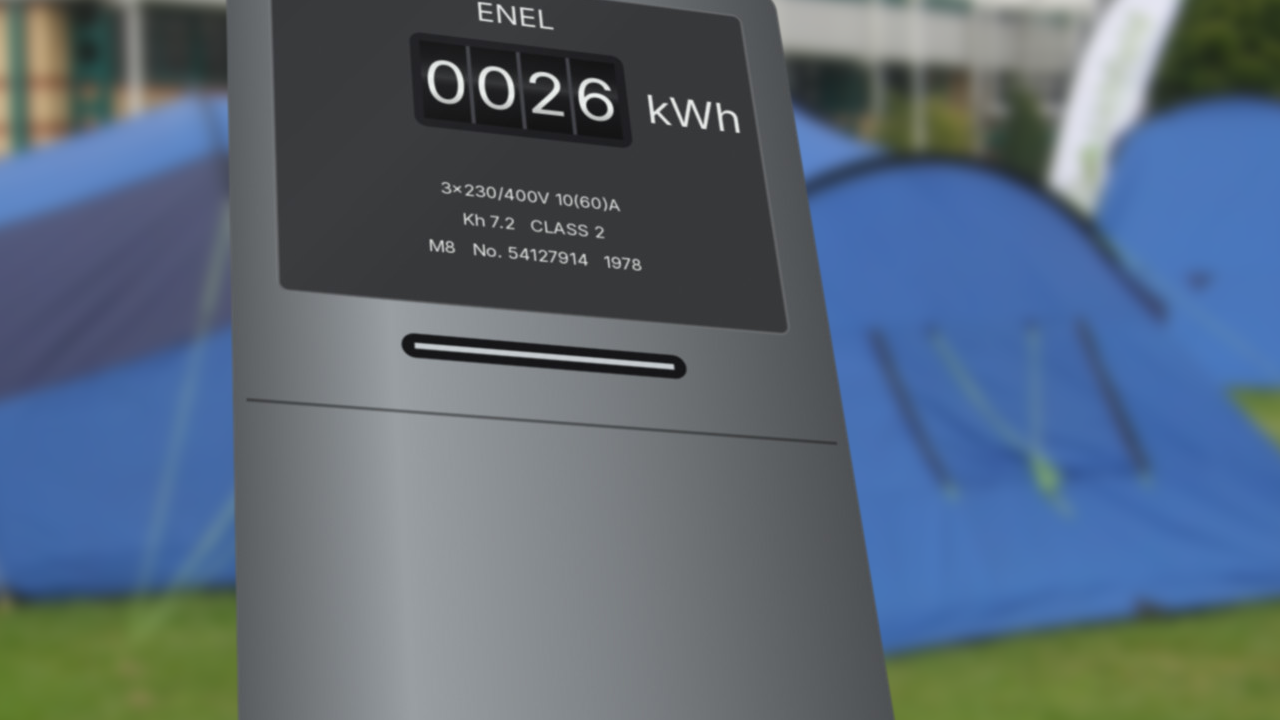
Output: 26,kWh
